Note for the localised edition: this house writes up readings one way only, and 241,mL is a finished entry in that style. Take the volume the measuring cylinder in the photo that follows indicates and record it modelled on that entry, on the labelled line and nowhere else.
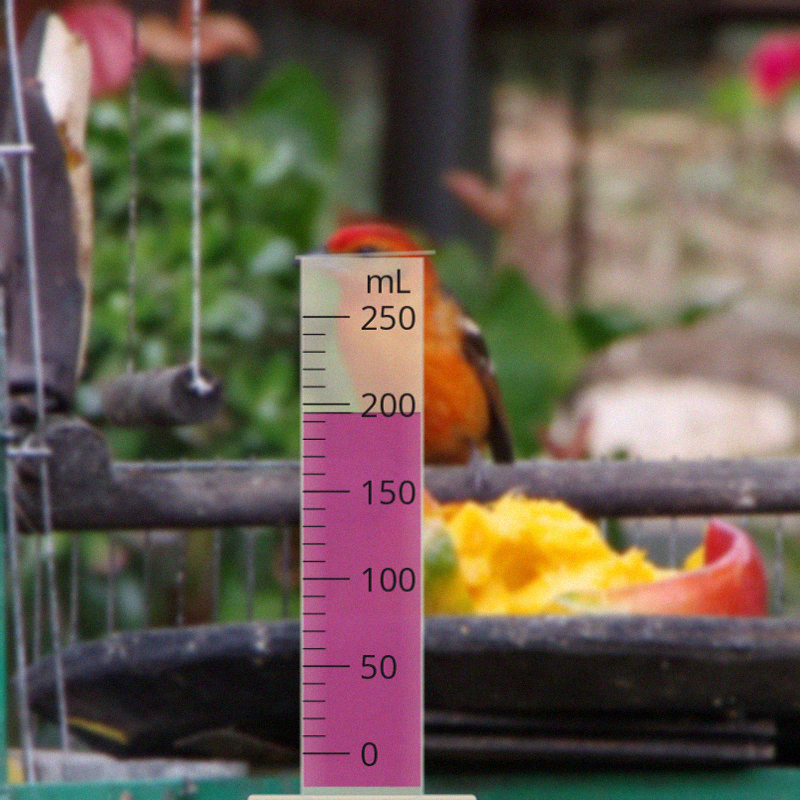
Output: 195,mL
